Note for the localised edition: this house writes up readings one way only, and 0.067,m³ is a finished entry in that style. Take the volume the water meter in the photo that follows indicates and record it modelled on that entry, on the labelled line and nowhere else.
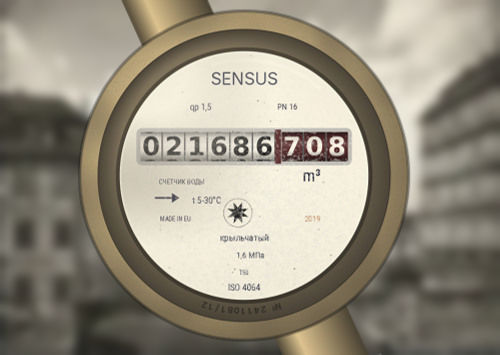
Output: 21686.708,m³
